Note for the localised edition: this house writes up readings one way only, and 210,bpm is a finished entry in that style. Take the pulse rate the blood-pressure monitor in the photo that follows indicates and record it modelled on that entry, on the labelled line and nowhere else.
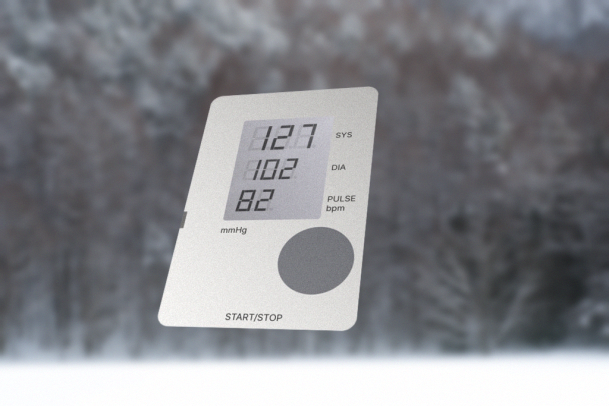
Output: 82,bpm
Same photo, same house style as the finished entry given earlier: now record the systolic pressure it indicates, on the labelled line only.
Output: 127,mmHg
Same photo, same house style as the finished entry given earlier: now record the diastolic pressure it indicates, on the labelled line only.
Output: 102,mmHg
